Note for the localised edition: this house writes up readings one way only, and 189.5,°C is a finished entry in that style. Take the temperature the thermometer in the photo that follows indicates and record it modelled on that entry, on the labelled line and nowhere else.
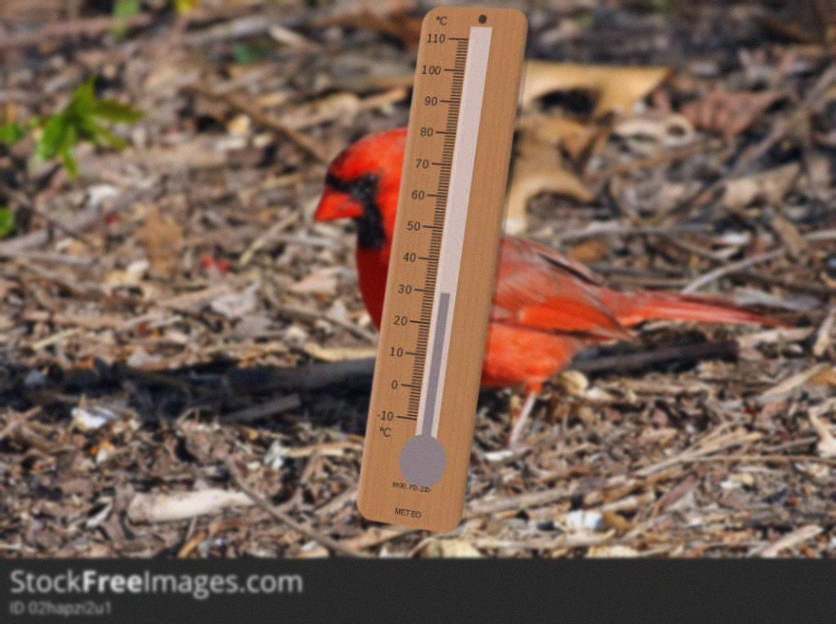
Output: 30,°C
